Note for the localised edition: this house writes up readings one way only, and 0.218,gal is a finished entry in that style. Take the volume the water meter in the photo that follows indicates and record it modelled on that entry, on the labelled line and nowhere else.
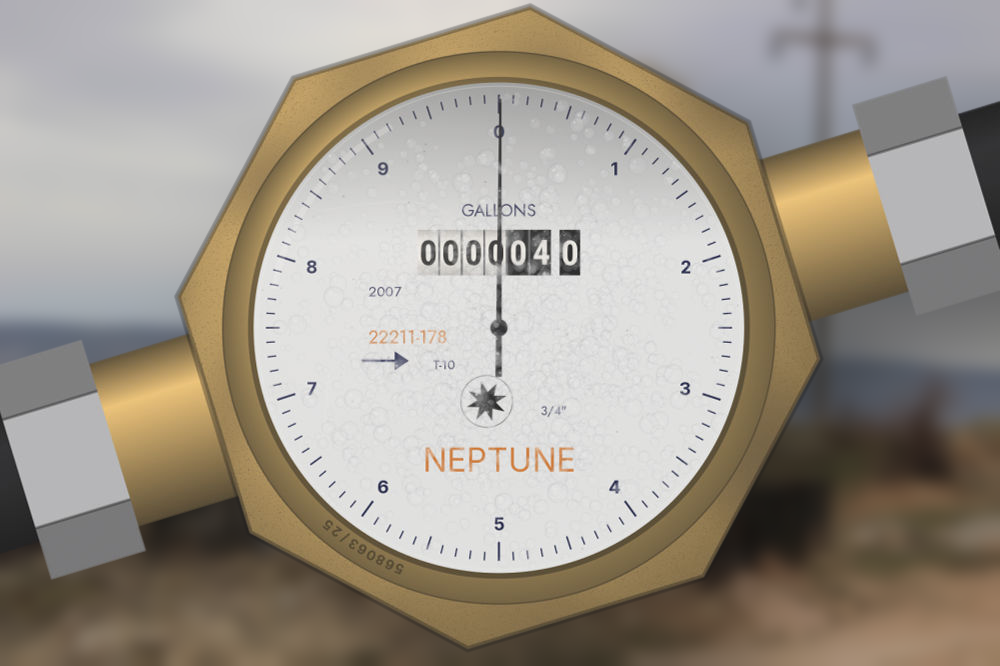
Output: 40.0,gal
